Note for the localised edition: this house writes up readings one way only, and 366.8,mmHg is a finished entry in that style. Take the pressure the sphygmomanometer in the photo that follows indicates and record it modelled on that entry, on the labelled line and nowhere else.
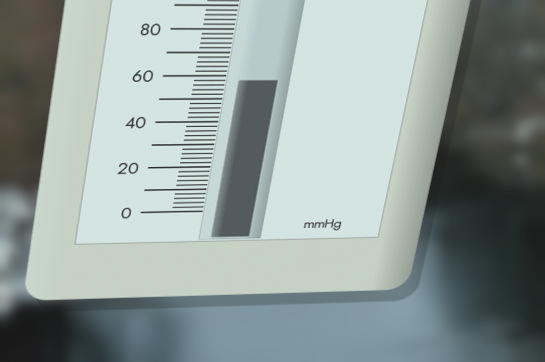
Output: 58,mmHg
